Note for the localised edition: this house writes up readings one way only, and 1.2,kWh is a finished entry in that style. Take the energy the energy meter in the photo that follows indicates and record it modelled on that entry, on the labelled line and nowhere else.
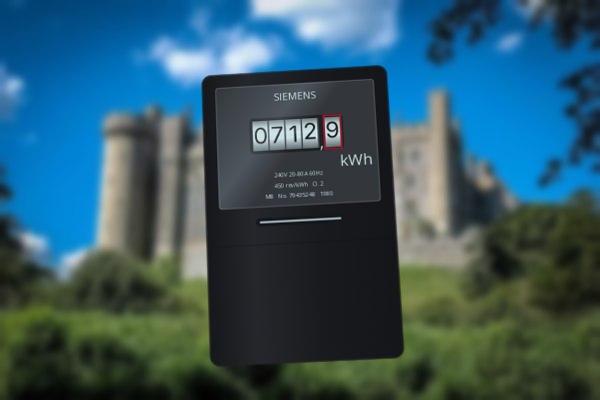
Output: 712.9,kWh
